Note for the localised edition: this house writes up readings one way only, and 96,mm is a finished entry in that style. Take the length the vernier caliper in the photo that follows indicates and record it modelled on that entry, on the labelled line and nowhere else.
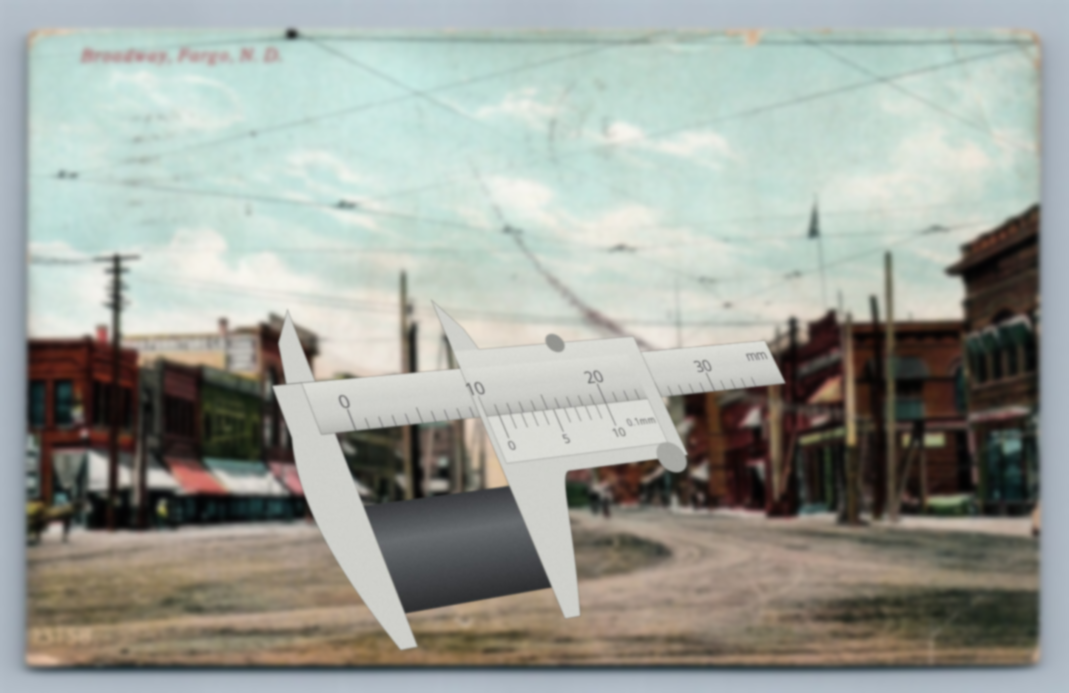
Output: 11.0,mm
